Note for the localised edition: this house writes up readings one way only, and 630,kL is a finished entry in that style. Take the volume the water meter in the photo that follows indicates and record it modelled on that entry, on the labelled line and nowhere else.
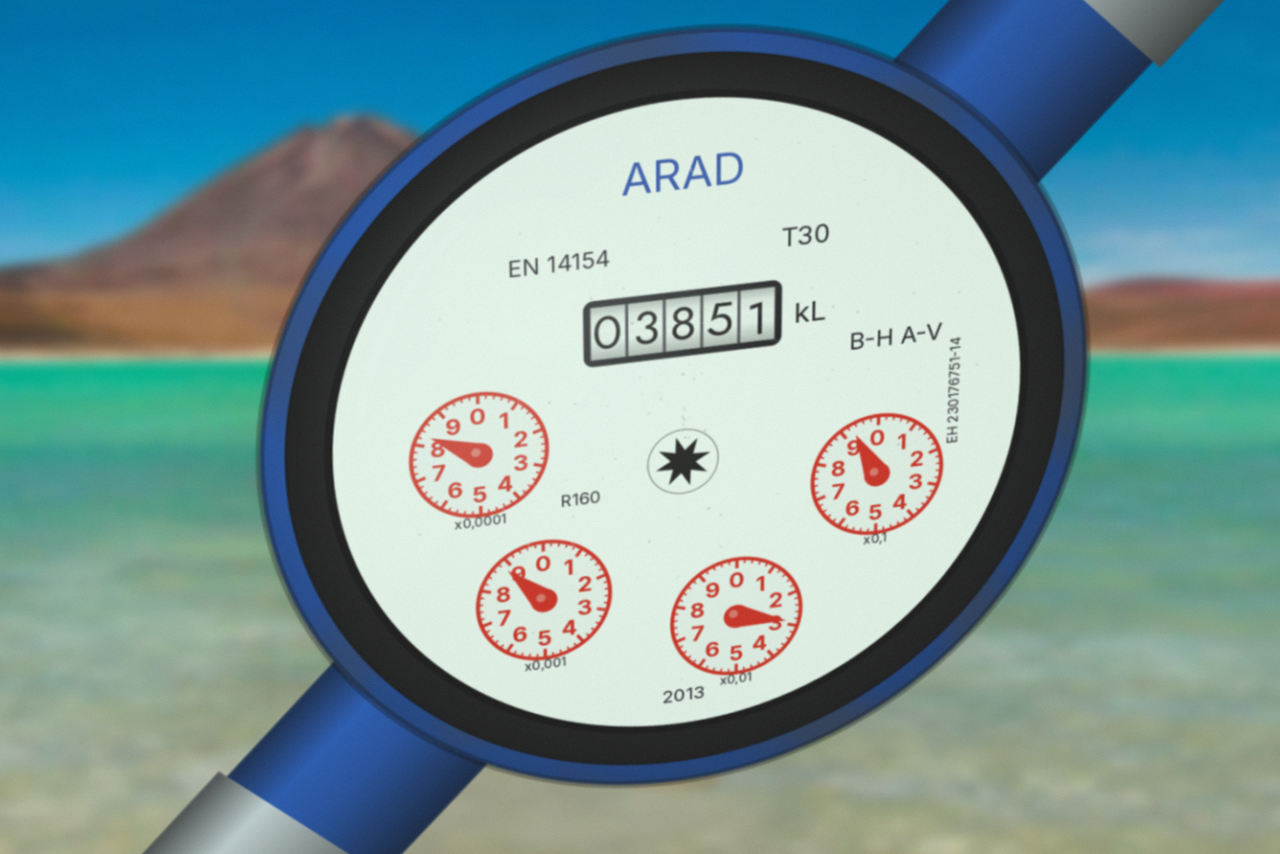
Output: 3850.9288,kL
